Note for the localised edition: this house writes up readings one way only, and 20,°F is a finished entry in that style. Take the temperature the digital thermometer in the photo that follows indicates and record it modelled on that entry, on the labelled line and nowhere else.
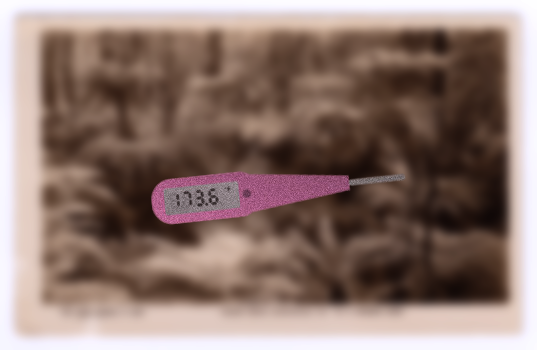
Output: 173.6,°F
